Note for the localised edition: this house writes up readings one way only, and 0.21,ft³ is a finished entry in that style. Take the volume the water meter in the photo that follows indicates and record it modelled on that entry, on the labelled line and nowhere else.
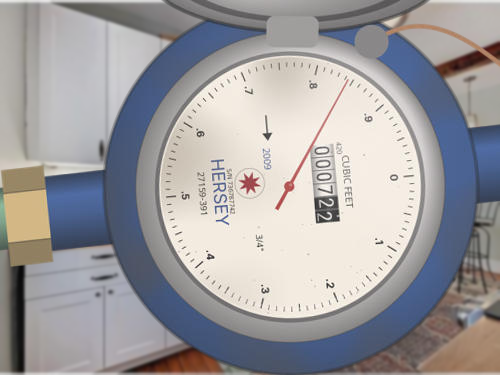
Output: 721.84,ft³
